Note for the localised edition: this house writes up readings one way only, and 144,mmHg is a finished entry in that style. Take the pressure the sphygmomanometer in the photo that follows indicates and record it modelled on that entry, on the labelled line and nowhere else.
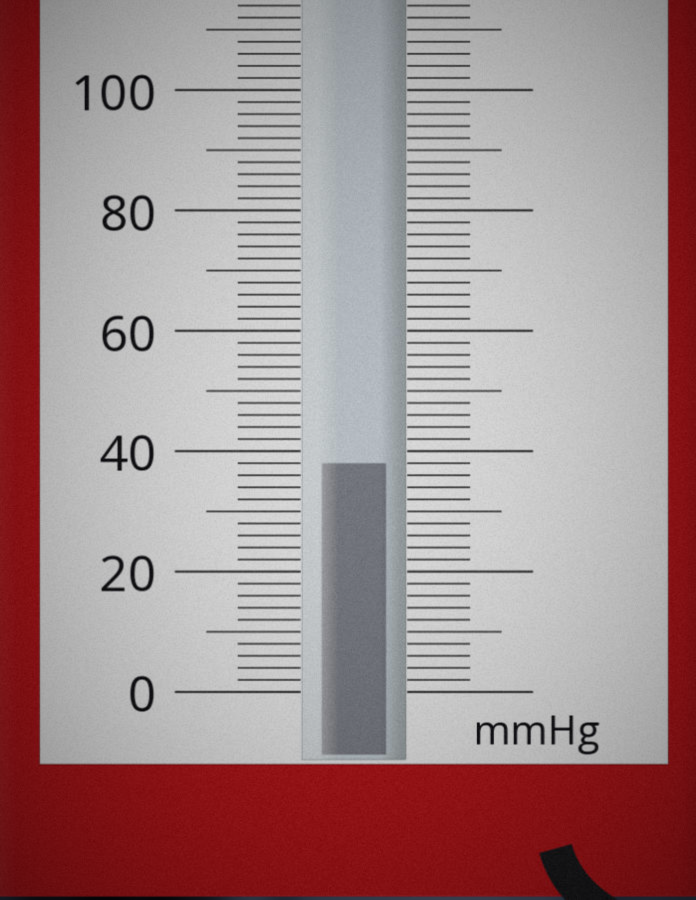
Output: 38,mmHg
